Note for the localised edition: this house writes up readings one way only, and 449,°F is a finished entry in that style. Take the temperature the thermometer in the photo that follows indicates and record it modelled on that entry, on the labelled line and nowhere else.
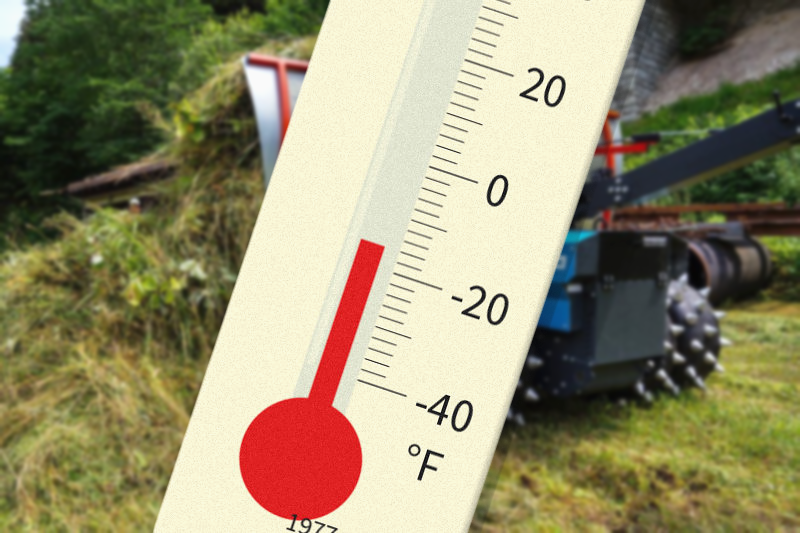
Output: -16,°F
